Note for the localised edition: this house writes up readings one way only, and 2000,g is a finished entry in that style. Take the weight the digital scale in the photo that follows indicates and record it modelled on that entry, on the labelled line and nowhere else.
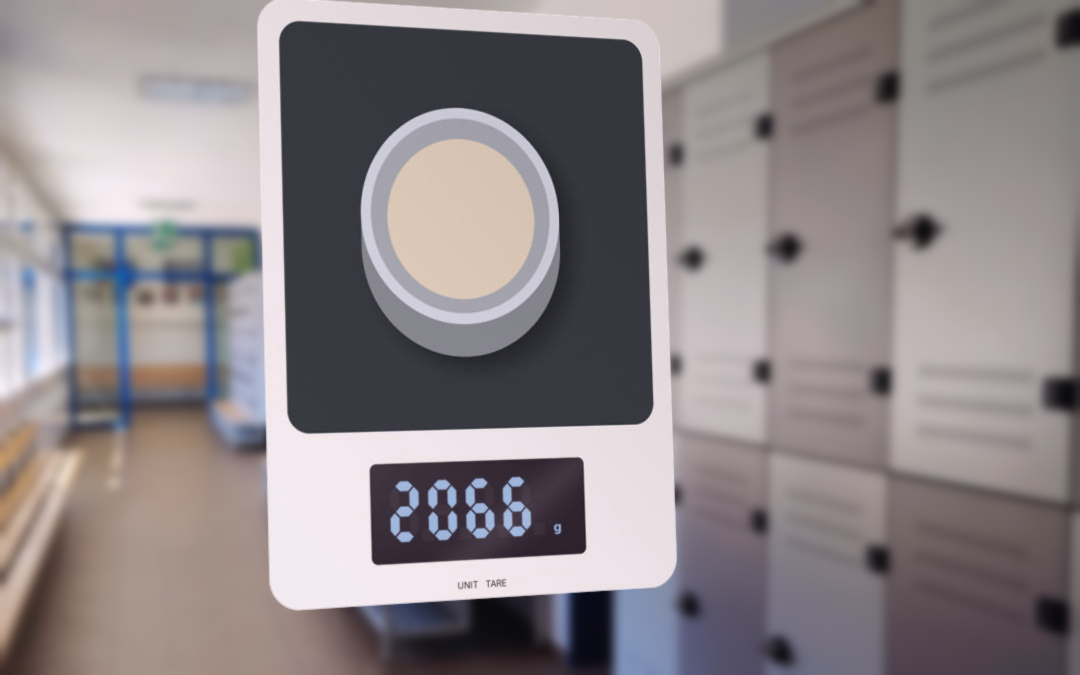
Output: 2066,g
